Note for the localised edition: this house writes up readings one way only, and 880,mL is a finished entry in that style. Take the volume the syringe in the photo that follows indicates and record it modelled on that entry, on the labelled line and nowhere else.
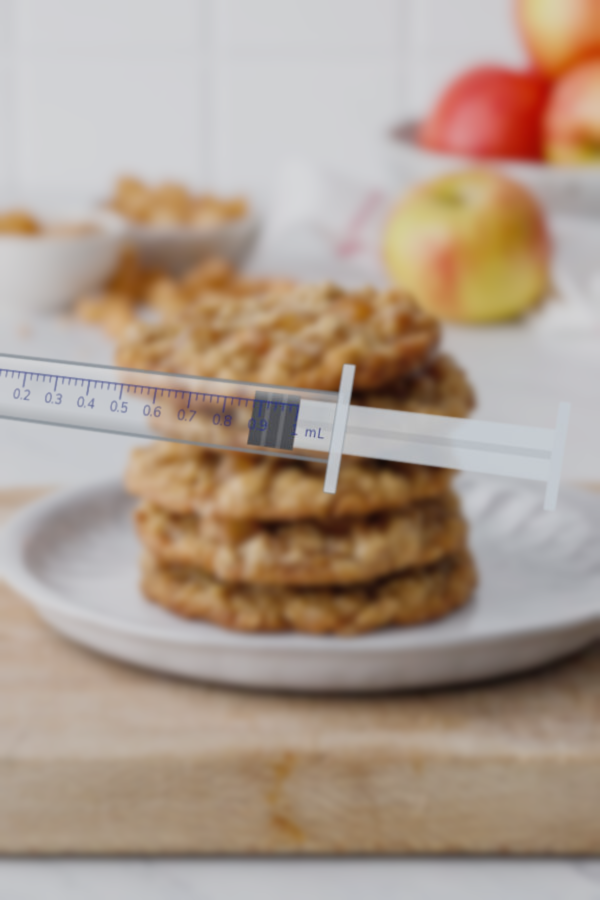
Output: 0.88,mL
